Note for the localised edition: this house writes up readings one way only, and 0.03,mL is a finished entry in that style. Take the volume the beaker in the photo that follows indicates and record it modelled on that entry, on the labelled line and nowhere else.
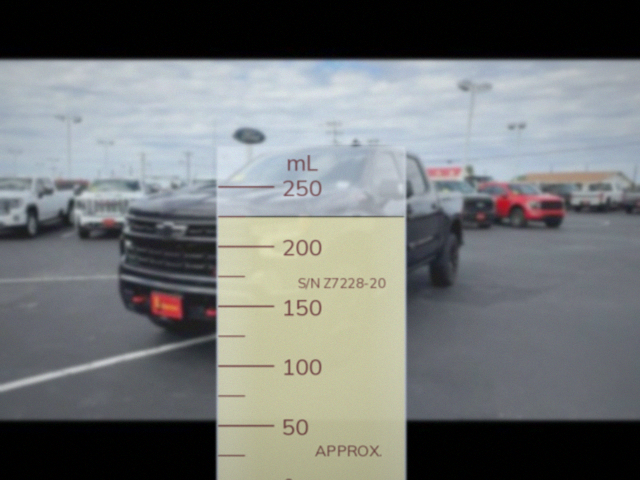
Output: 225,mL
